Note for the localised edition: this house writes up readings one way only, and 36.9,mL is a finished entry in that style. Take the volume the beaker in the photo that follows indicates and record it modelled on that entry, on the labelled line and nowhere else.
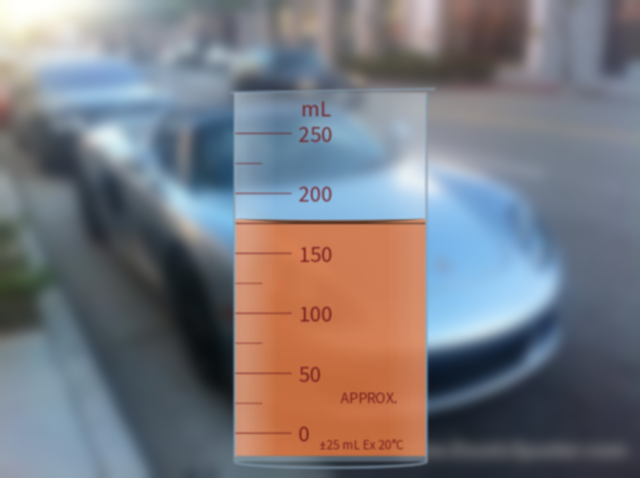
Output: 175,mL
